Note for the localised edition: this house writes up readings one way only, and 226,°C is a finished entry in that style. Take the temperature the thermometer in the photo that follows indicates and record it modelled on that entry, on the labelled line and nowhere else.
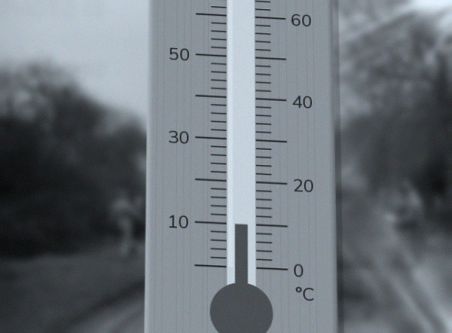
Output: 10,°C
